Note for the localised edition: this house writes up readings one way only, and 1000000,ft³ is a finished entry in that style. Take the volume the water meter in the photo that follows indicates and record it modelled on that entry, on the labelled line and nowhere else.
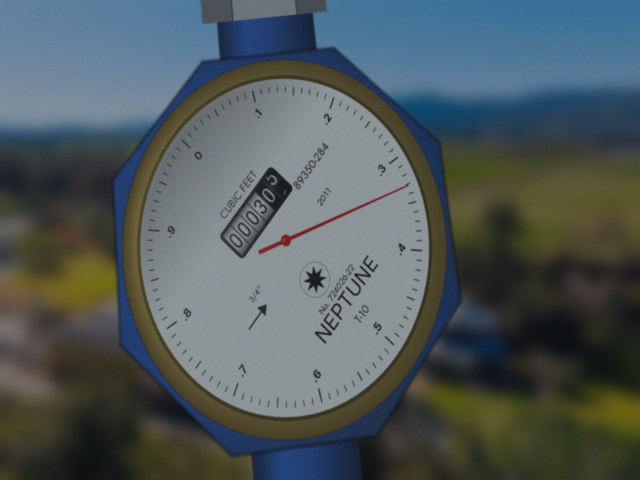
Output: 305.33,ft³
